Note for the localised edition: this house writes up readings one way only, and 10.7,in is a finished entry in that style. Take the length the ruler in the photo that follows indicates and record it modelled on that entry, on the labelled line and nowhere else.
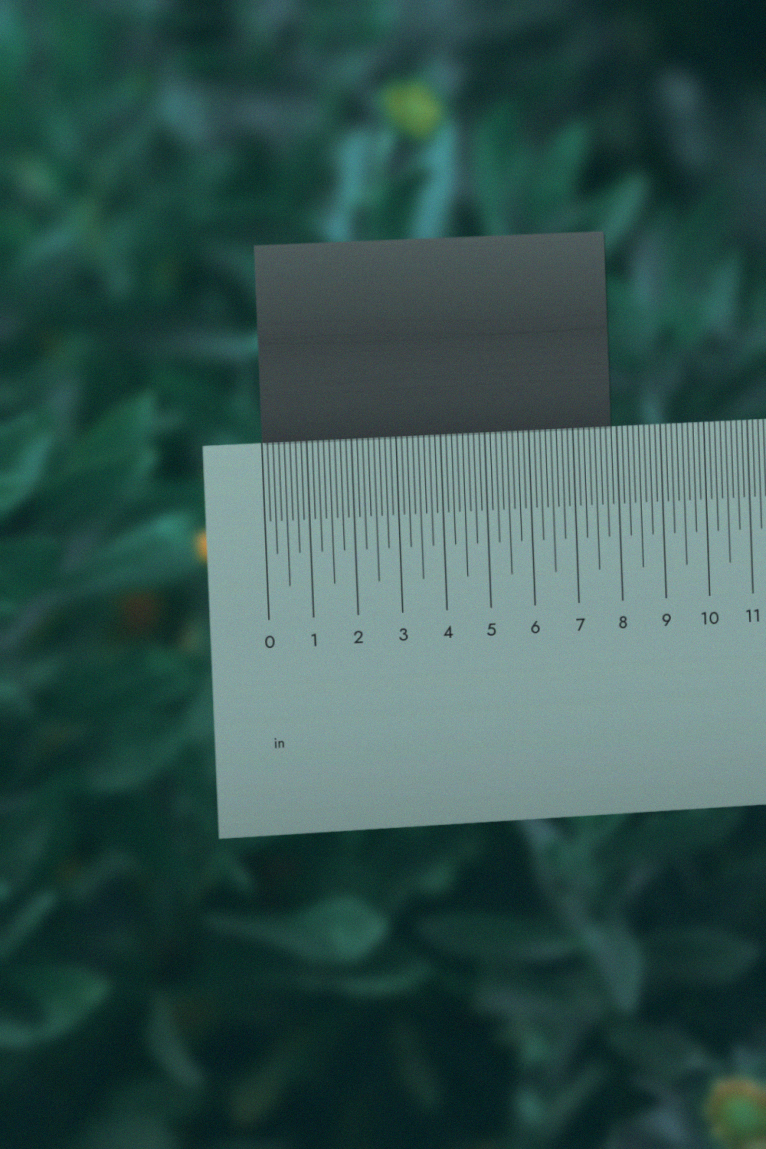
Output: 7.875,in
